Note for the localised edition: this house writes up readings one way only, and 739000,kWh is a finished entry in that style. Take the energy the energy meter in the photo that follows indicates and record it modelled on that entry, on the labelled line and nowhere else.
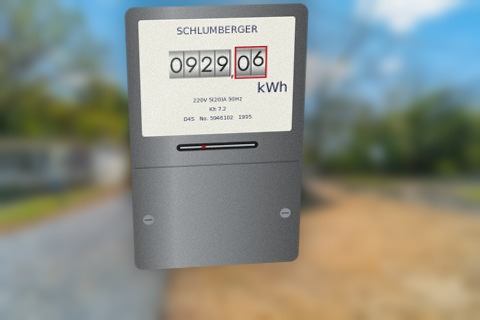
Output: 929.06,kWh
